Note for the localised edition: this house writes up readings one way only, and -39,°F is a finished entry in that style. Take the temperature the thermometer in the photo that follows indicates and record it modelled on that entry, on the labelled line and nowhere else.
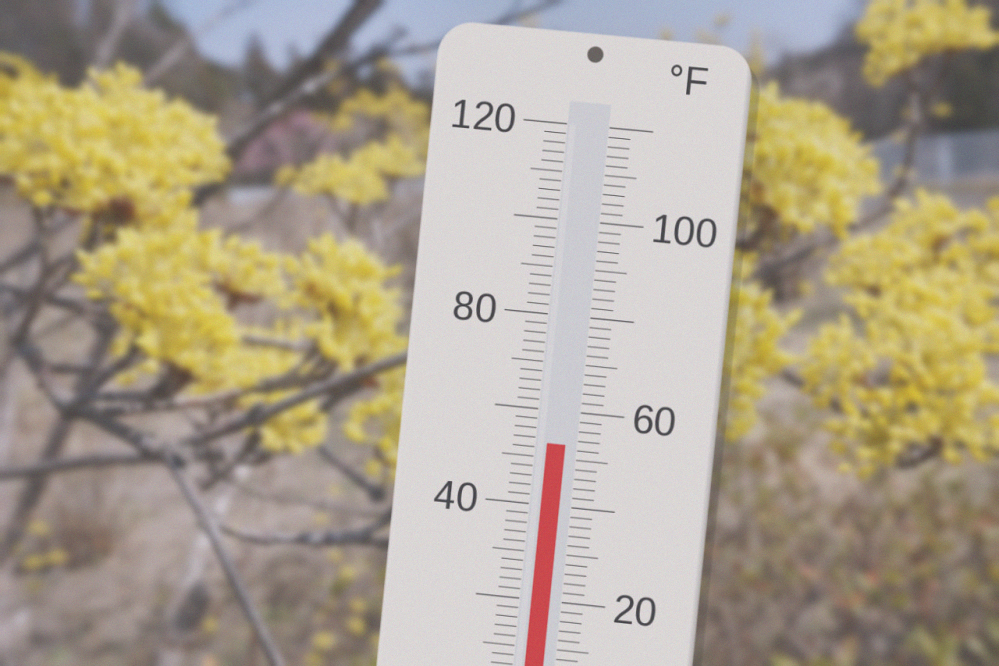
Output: 53,°F
